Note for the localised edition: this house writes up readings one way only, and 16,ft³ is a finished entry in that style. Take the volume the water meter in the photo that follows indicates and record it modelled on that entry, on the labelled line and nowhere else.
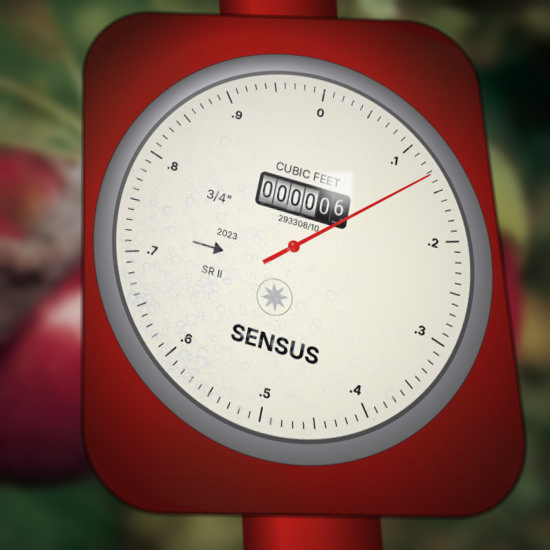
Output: 6.13,ft³
